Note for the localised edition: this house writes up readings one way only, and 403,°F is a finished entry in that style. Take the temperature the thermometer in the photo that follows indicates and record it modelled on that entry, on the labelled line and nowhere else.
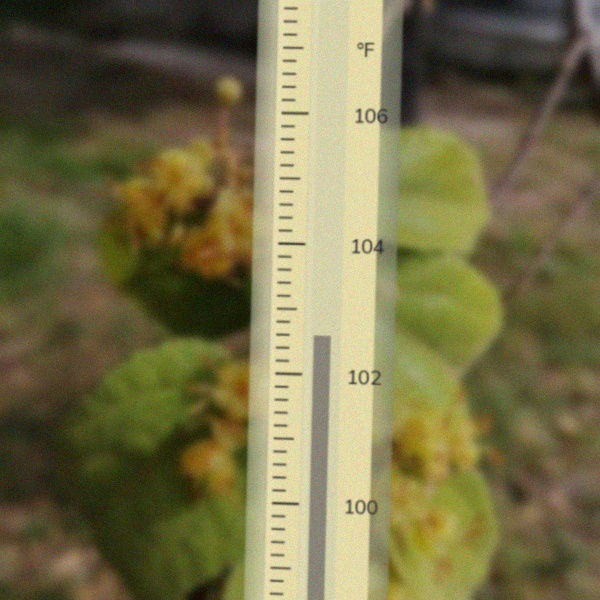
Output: 102.6,°F
